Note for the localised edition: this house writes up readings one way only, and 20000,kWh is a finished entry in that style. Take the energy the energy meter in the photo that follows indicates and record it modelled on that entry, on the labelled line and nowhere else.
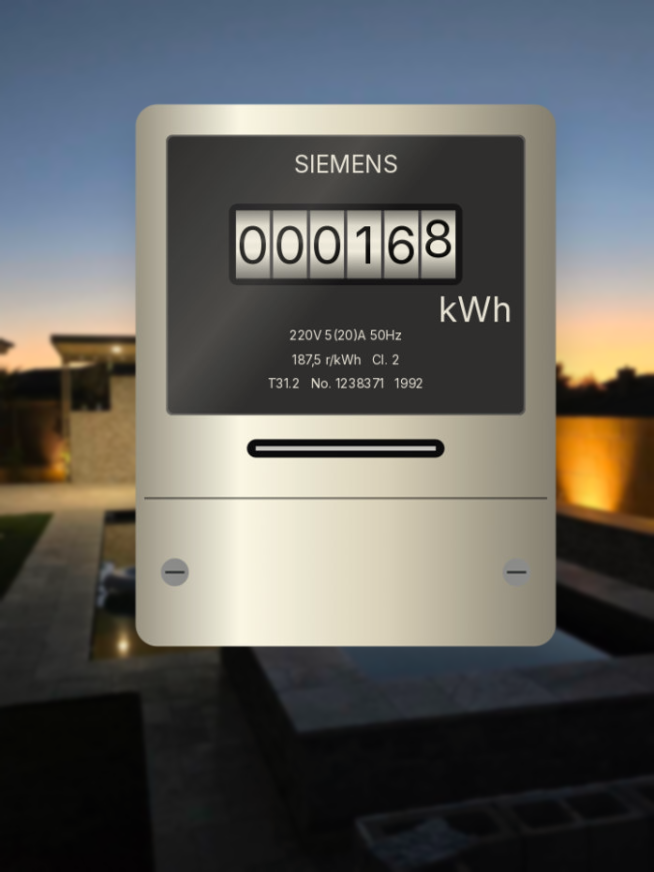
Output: 168,kWh
